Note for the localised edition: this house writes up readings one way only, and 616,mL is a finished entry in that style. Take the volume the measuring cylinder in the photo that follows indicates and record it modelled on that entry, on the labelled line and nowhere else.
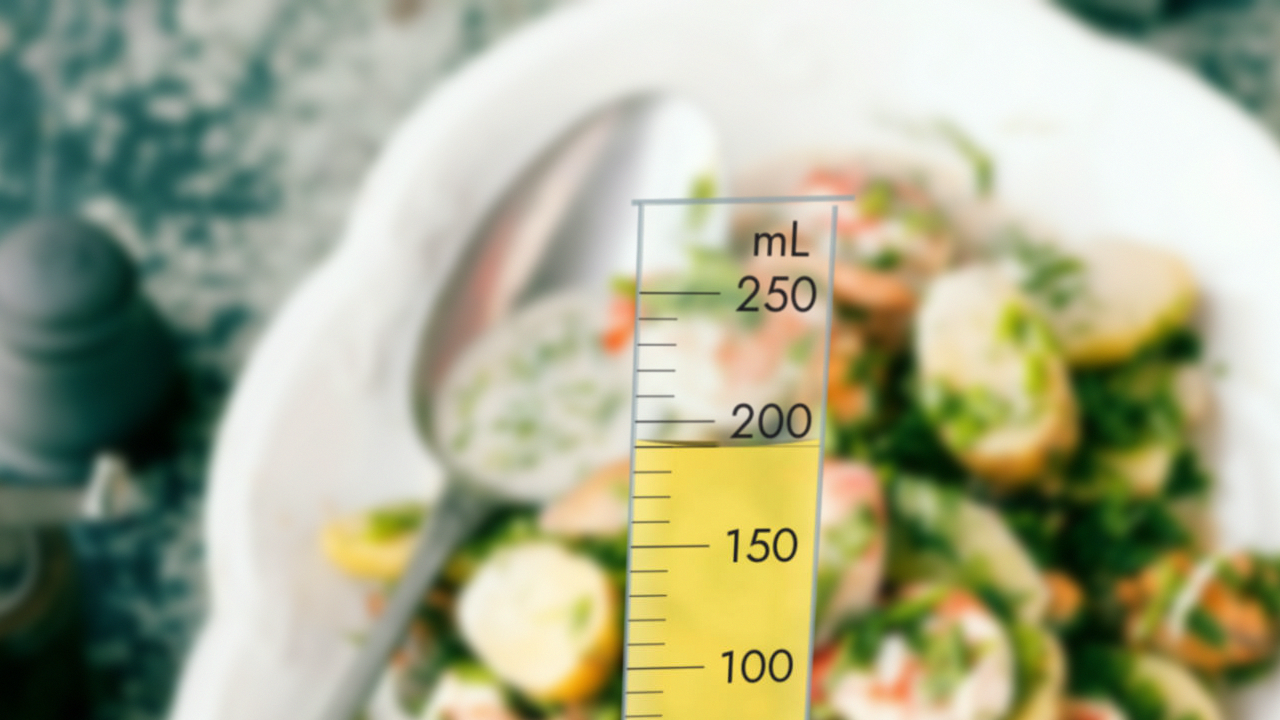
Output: 190,mL
